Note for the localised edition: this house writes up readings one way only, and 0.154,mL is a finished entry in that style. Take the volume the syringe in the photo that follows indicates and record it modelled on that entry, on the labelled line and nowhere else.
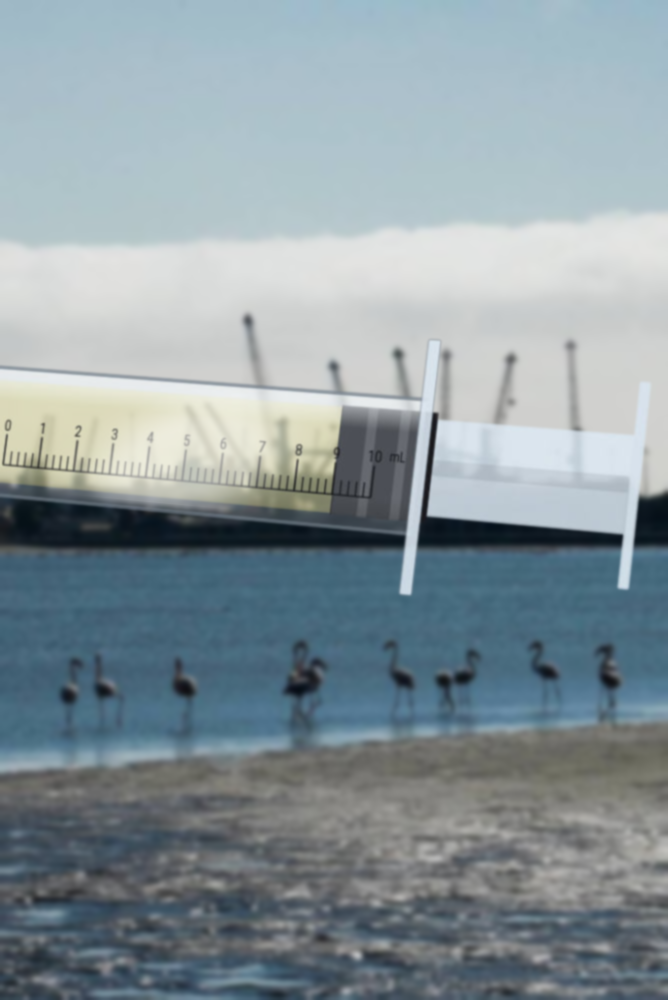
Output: 9,mL
